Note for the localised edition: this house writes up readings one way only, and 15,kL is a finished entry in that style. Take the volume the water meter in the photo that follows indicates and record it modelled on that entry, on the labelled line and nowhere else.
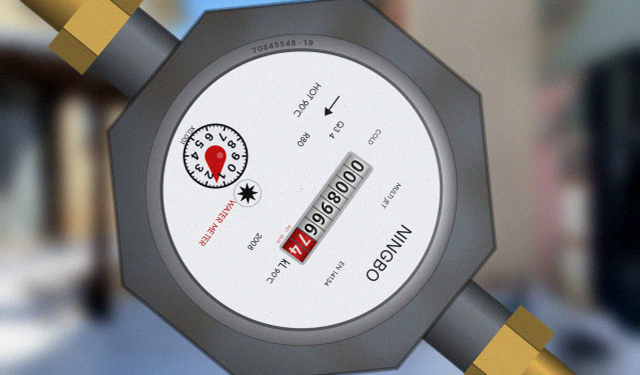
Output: 8966.741,kL
